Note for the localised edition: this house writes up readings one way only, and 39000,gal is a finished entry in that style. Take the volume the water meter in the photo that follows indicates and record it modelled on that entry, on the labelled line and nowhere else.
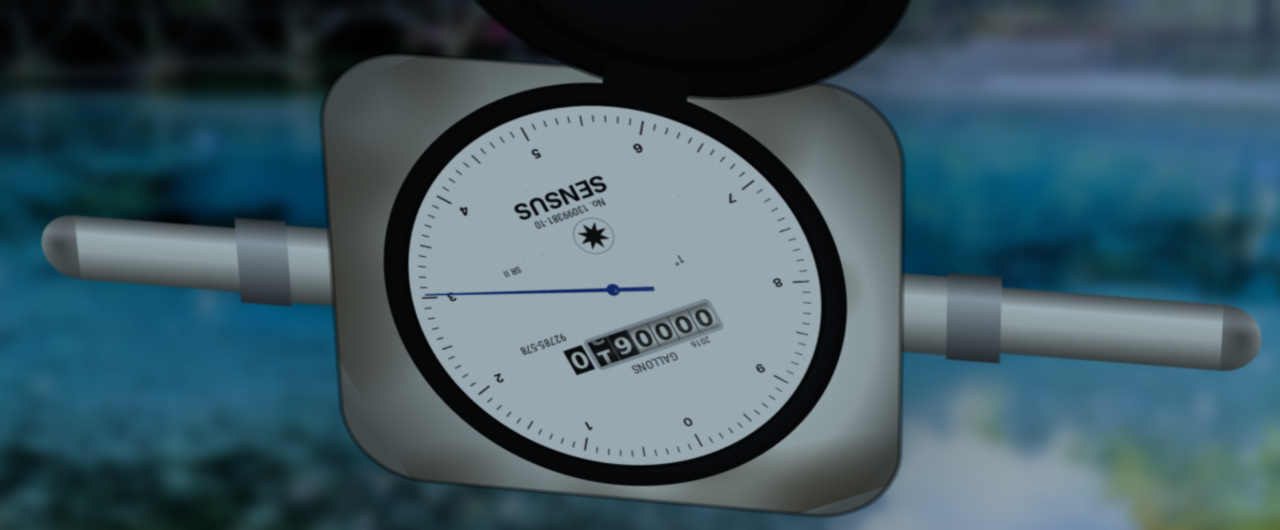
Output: 613.0,gal
